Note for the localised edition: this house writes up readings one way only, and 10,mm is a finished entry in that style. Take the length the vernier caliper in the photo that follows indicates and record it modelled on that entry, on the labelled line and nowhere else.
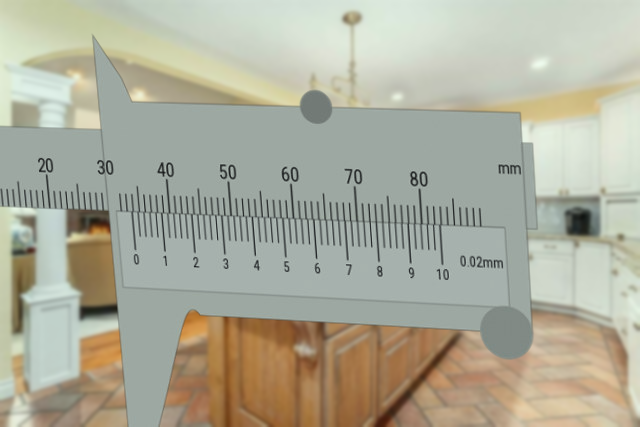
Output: 33.8,mm
